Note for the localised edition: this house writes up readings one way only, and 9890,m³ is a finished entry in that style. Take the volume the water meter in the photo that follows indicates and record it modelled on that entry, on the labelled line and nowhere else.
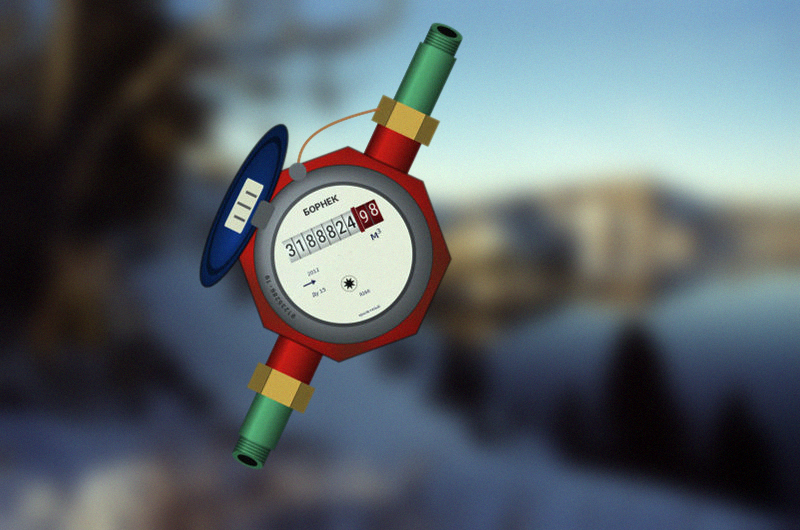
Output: 3188824.98,m³
